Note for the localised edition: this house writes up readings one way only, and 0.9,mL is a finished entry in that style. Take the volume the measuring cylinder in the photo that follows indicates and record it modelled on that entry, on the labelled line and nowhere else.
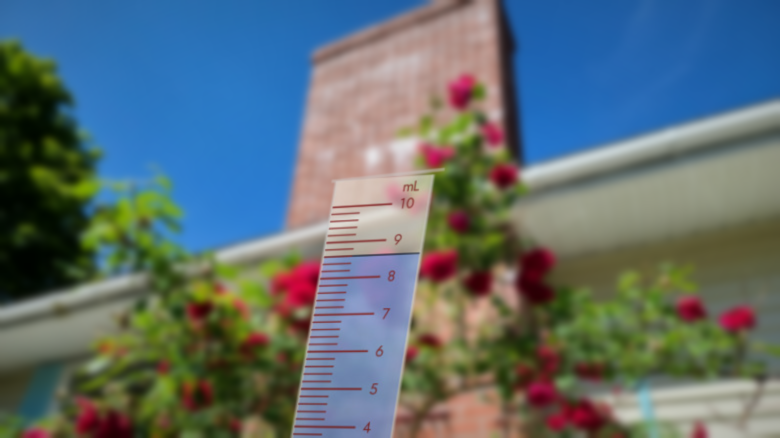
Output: 8.6,mL
